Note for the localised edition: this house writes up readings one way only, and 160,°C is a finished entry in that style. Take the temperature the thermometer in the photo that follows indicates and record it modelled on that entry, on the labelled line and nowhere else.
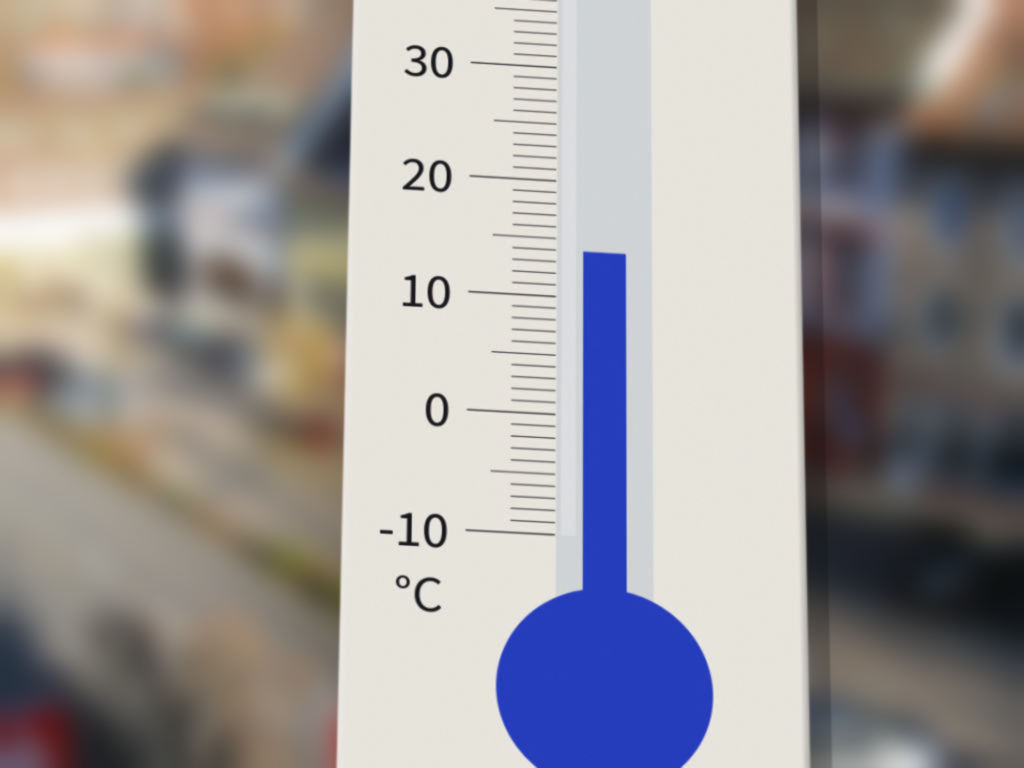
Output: 14,°C
